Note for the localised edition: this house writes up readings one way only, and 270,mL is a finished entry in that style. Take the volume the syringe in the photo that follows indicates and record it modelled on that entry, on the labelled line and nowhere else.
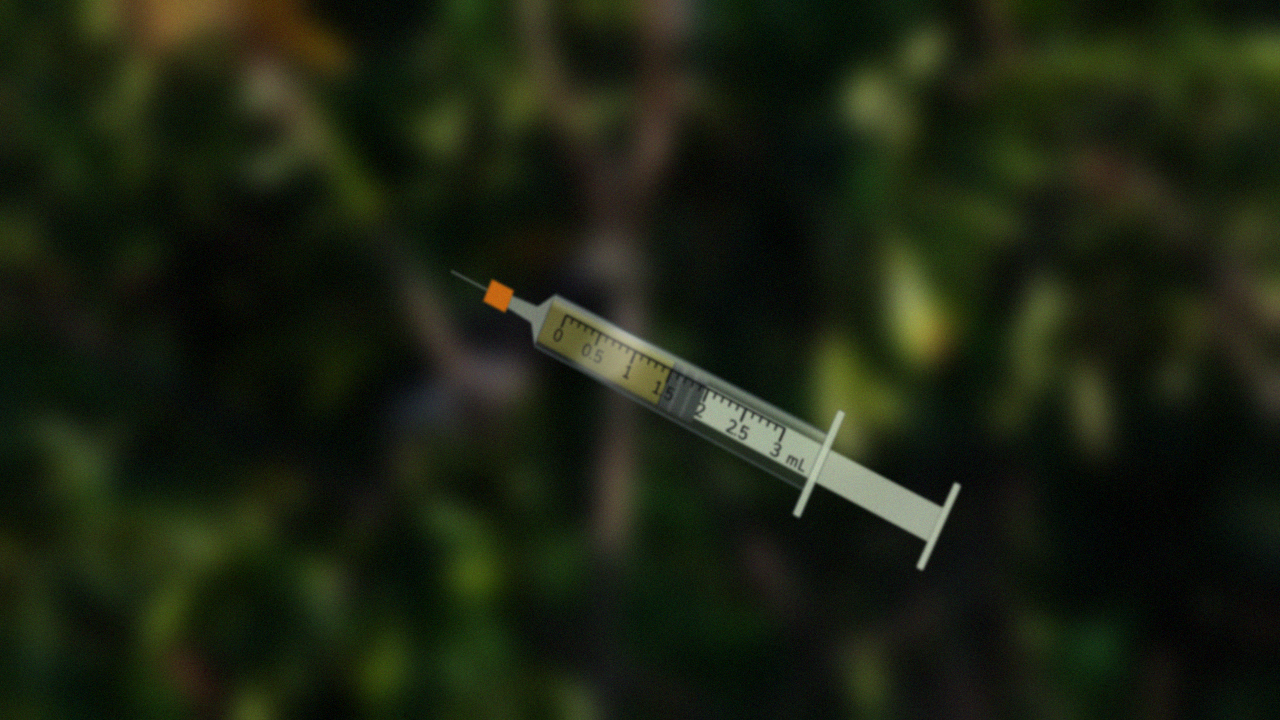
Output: 1.5,mL
